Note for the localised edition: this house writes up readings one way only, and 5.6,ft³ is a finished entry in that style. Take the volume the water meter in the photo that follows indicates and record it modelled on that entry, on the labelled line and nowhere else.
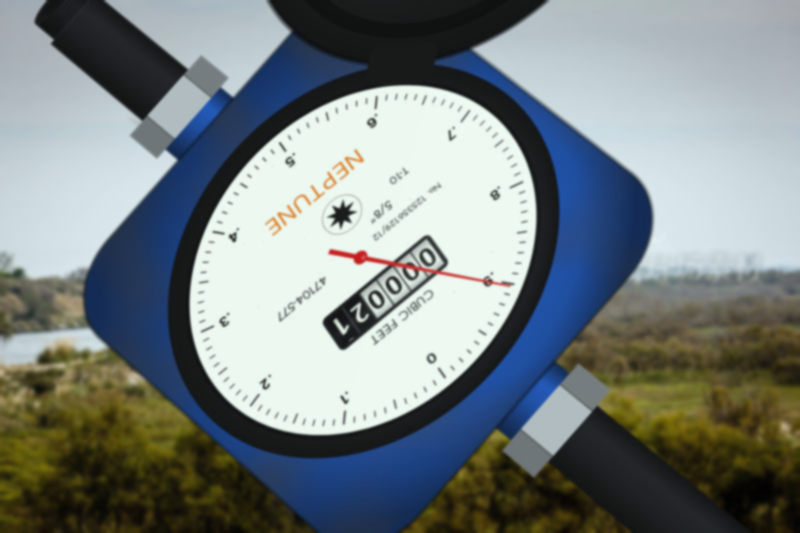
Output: 20.90,ft³
